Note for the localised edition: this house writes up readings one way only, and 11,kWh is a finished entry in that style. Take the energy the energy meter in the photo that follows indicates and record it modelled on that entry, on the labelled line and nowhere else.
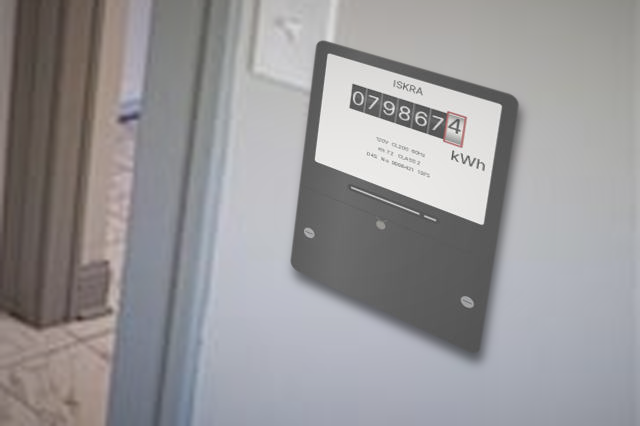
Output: 79867.4,kWh
